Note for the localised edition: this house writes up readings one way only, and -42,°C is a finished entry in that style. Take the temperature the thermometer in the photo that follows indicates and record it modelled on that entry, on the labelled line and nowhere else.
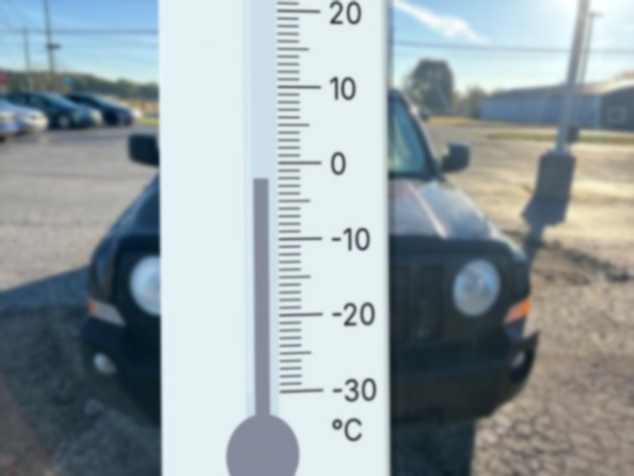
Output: -2,°C
